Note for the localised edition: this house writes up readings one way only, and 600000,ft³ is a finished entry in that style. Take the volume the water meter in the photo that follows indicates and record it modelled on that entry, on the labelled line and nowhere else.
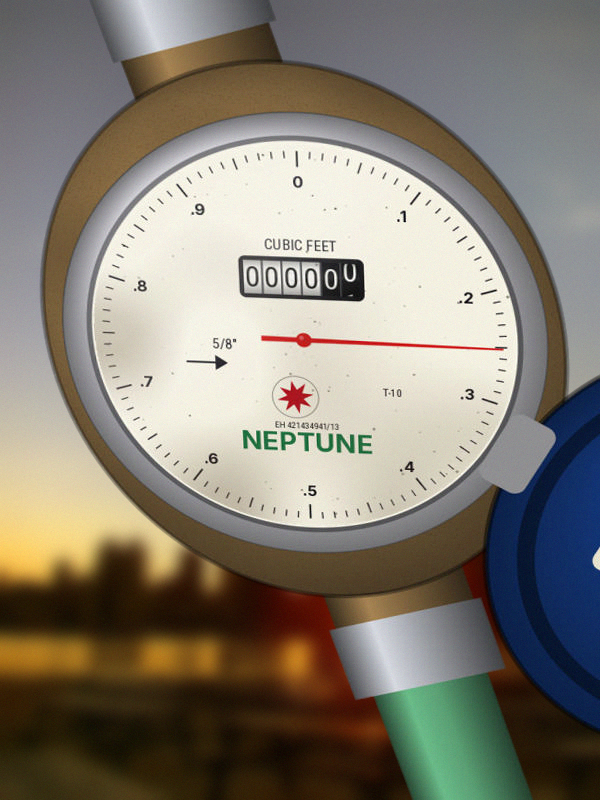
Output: 0.25,ft³
